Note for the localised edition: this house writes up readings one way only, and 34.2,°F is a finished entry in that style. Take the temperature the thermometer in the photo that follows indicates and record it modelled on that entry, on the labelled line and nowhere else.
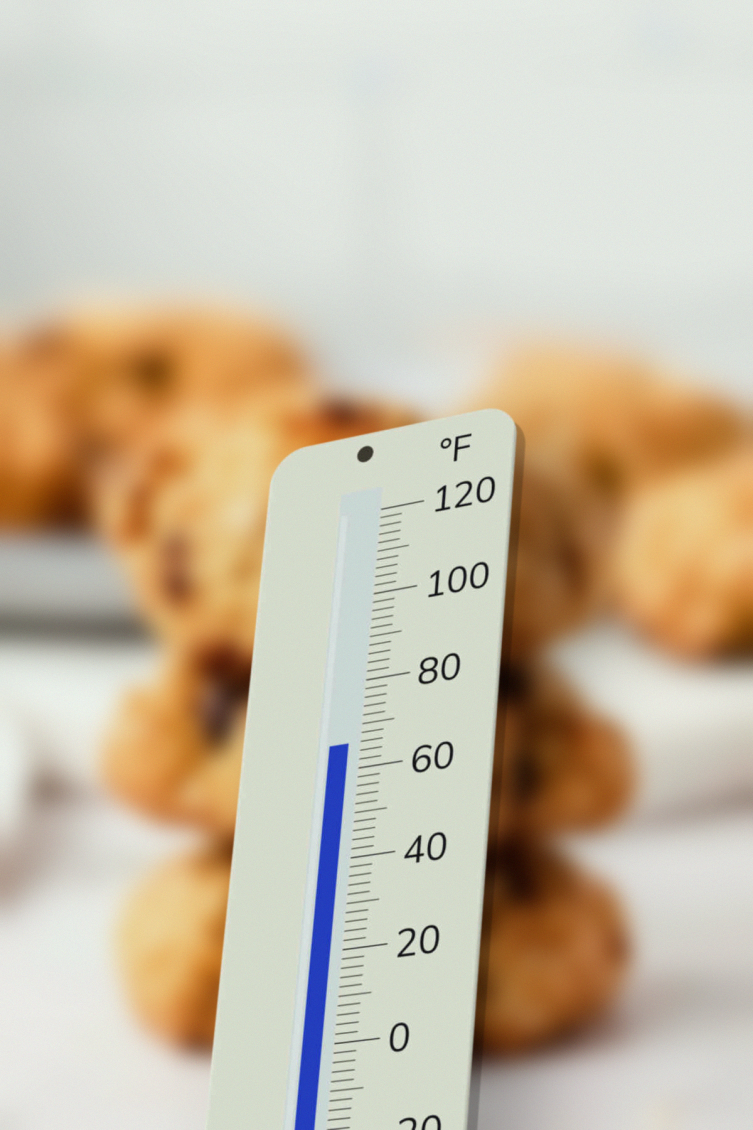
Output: 66,°F
